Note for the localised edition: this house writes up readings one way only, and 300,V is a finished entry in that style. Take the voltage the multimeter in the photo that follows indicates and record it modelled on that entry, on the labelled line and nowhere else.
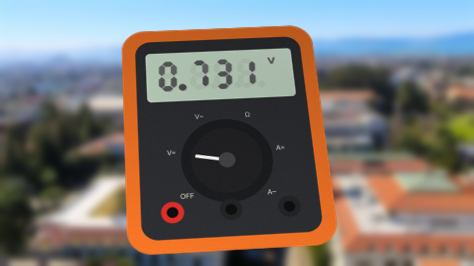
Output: 0.731,V
